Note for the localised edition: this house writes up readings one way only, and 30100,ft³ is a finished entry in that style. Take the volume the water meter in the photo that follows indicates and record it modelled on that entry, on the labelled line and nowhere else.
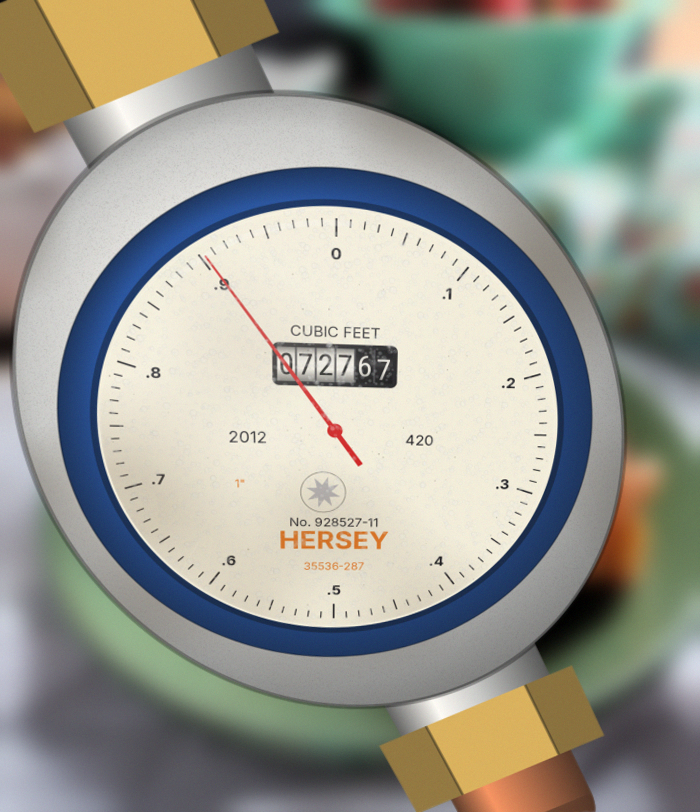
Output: 72766.90,ft³
